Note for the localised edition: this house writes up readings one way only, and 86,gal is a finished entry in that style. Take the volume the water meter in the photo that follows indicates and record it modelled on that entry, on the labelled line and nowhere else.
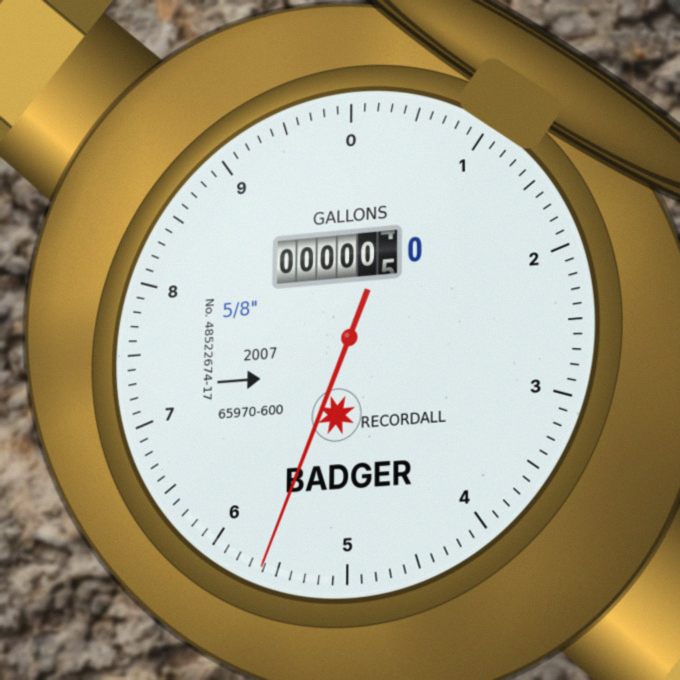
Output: 45.6,gal
